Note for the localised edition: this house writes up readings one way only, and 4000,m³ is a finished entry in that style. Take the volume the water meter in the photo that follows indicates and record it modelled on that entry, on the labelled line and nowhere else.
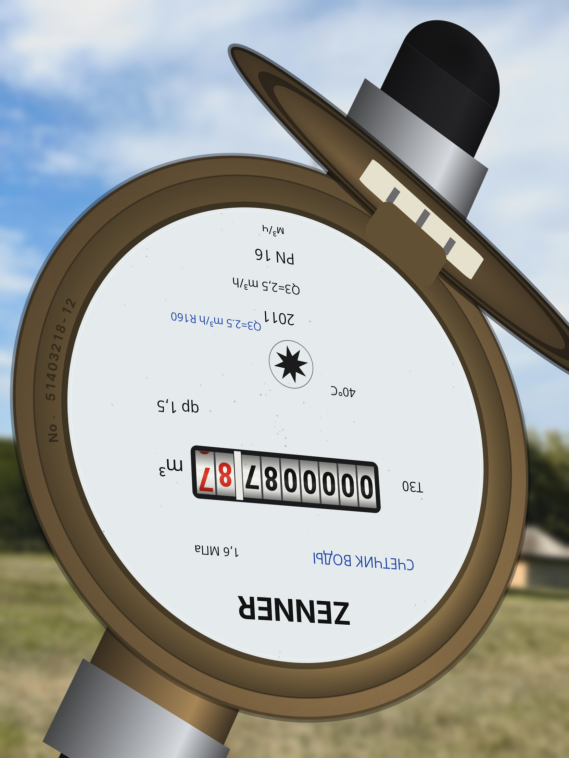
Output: 87.87,m³
